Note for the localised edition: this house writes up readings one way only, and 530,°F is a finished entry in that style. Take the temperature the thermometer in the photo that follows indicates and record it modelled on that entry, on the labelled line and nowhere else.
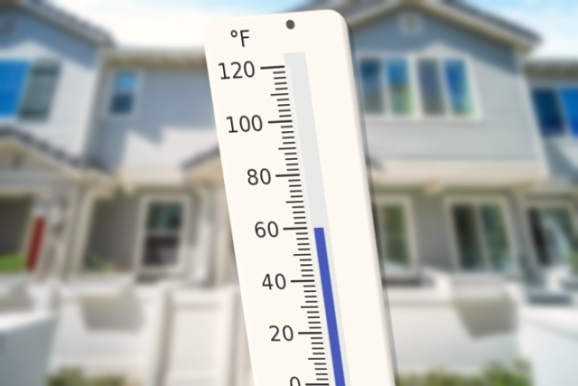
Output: 60,°F
